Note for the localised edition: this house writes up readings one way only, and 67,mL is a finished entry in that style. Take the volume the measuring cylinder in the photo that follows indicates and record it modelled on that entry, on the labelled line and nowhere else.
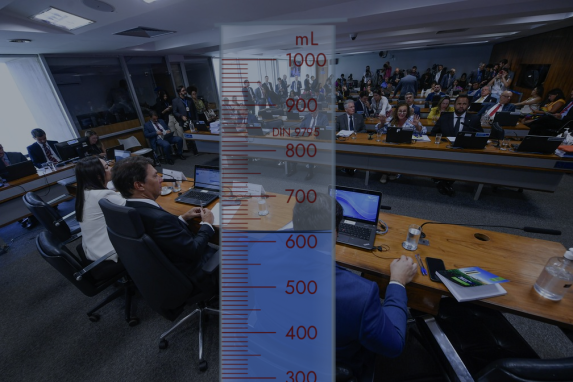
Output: 620,mL
